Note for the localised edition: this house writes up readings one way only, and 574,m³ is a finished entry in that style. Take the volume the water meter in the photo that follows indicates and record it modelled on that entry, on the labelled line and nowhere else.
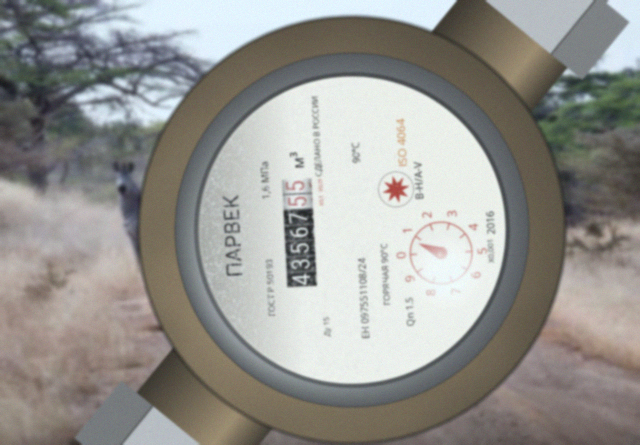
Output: 43567.550,m³
